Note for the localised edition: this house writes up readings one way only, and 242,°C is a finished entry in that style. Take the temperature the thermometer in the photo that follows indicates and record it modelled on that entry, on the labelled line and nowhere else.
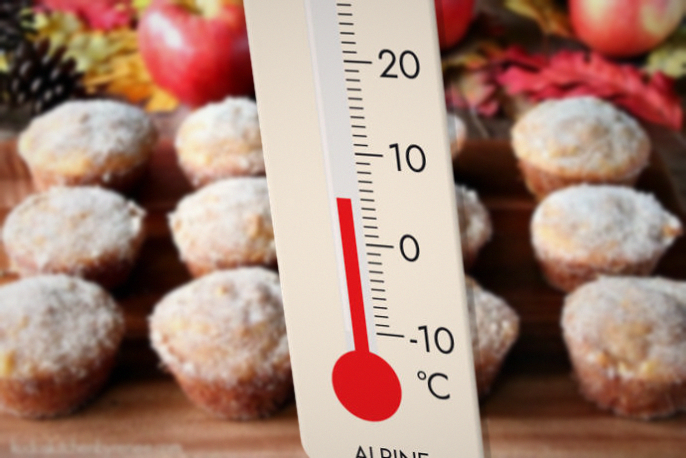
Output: 5,°C
